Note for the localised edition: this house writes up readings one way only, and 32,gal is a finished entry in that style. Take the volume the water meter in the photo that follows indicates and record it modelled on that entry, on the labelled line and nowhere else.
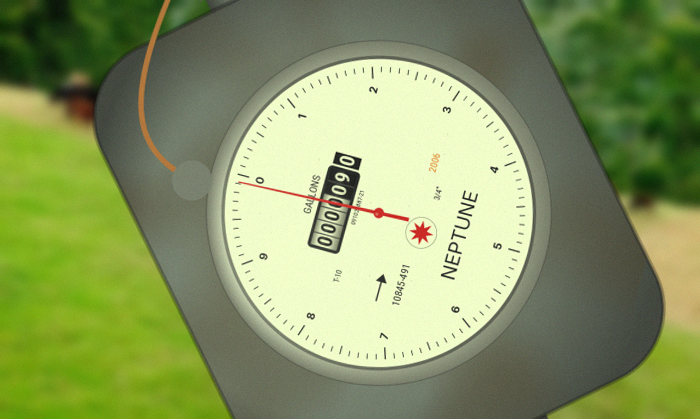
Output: 89.9,gal
